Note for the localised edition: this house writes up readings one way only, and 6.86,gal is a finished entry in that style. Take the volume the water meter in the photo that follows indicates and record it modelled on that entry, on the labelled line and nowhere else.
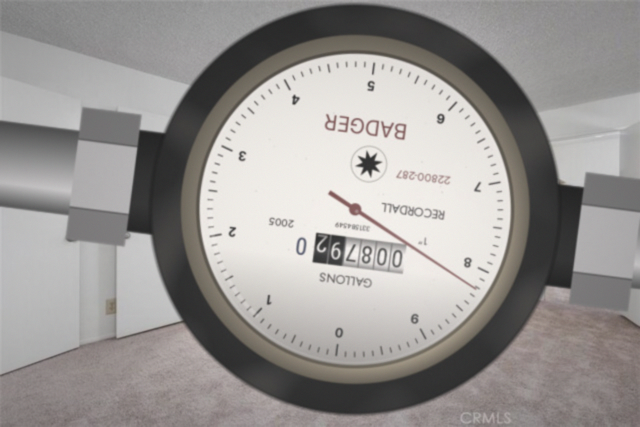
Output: 87918.2,gal
